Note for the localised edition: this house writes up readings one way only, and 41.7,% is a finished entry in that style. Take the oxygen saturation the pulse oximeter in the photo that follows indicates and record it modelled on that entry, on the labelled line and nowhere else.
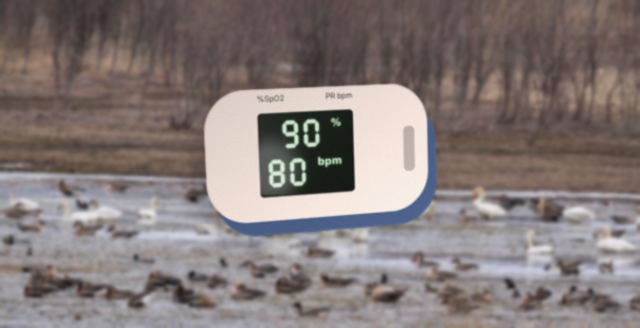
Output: 90,%
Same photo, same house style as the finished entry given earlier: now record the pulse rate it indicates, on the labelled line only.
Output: 80,bpm
